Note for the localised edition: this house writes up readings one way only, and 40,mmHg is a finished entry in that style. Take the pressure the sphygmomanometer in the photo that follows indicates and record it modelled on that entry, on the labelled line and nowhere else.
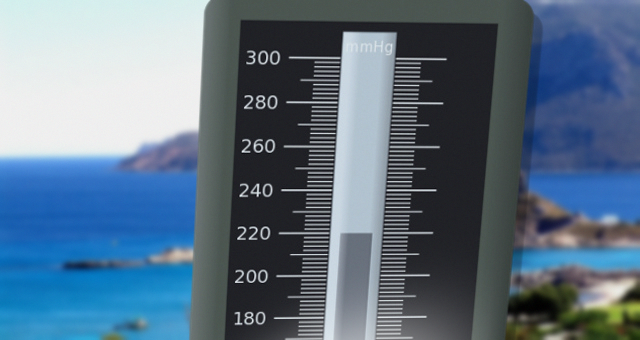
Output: 220,mmHg
